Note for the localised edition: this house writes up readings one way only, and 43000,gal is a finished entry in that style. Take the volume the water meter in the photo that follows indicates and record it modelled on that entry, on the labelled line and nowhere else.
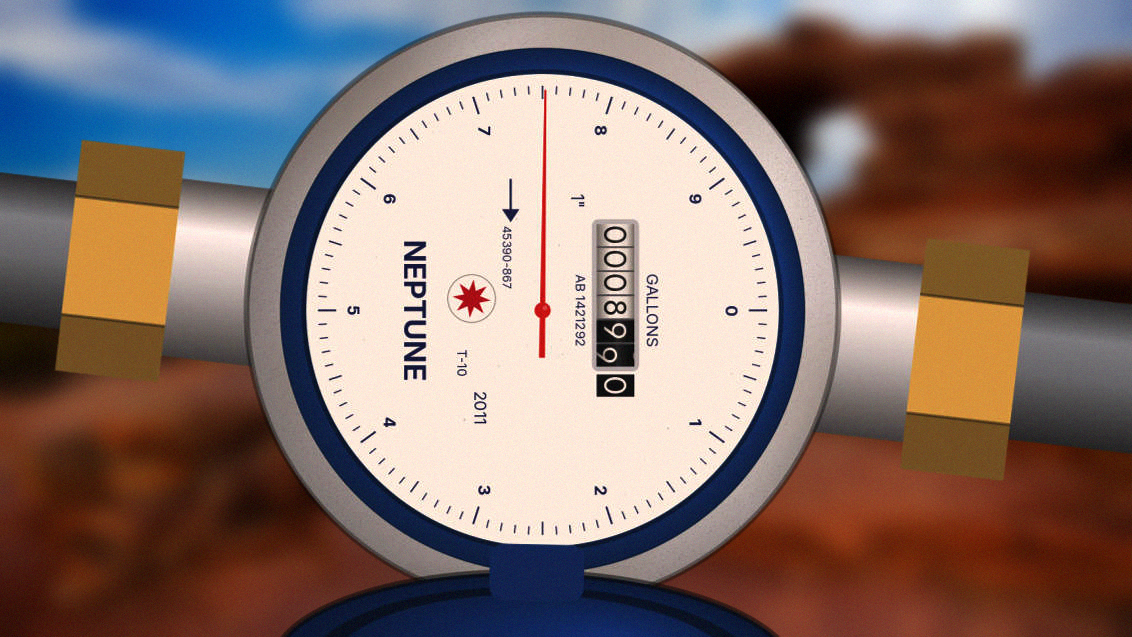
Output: 8987.5,gal
